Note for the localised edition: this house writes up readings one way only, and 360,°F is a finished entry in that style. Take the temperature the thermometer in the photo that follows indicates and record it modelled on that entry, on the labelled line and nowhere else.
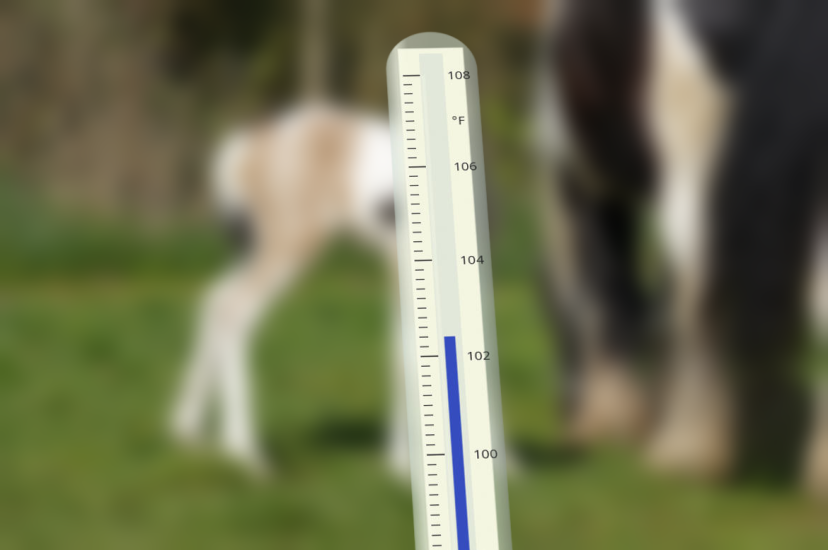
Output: 102.4,°F
